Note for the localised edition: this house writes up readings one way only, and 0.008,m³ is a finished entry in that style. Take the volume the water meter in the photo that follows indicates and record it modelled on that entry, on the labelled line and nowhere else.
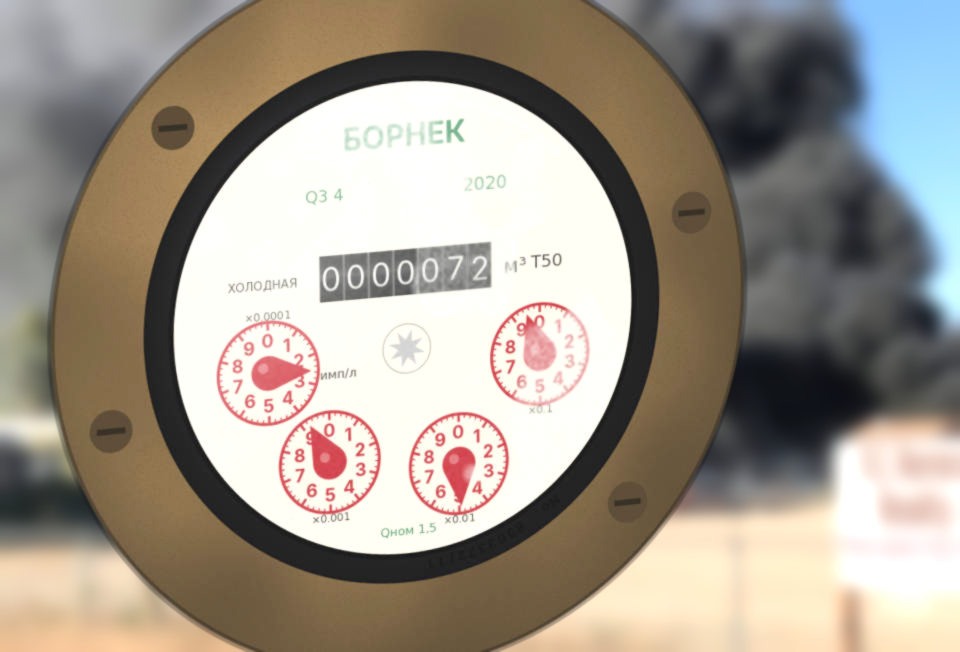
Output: 71.9492,m³
